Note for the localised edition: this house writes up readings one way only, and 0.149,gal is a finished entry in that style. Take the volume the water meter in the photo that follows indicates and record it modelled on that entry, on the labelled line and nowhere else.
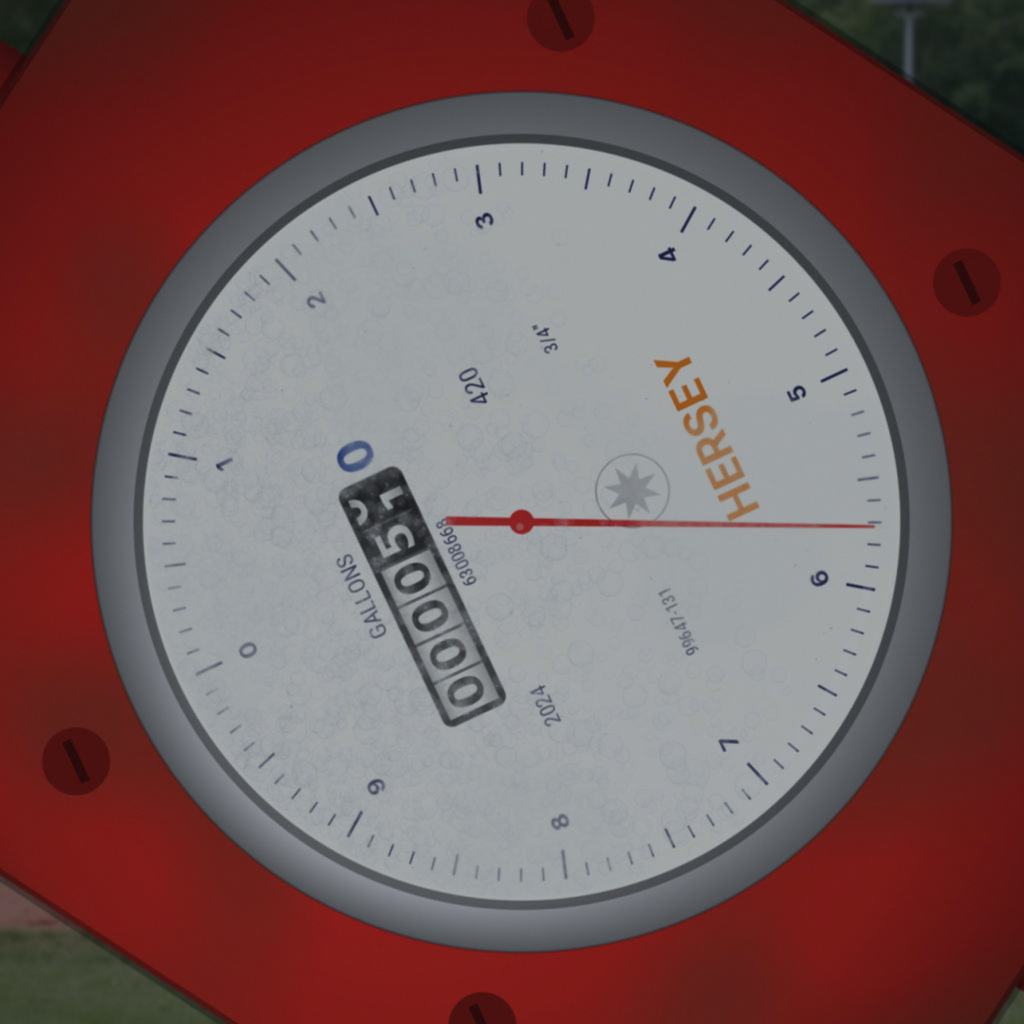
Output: 505.7,gal
